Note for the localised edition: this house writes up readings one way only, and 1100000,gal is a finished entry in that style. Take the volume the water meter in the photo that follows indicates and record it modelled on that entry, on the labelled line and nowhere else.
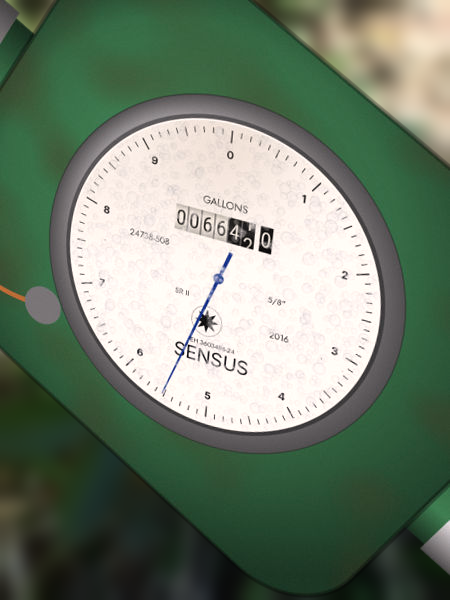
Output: 66415.5,gal
